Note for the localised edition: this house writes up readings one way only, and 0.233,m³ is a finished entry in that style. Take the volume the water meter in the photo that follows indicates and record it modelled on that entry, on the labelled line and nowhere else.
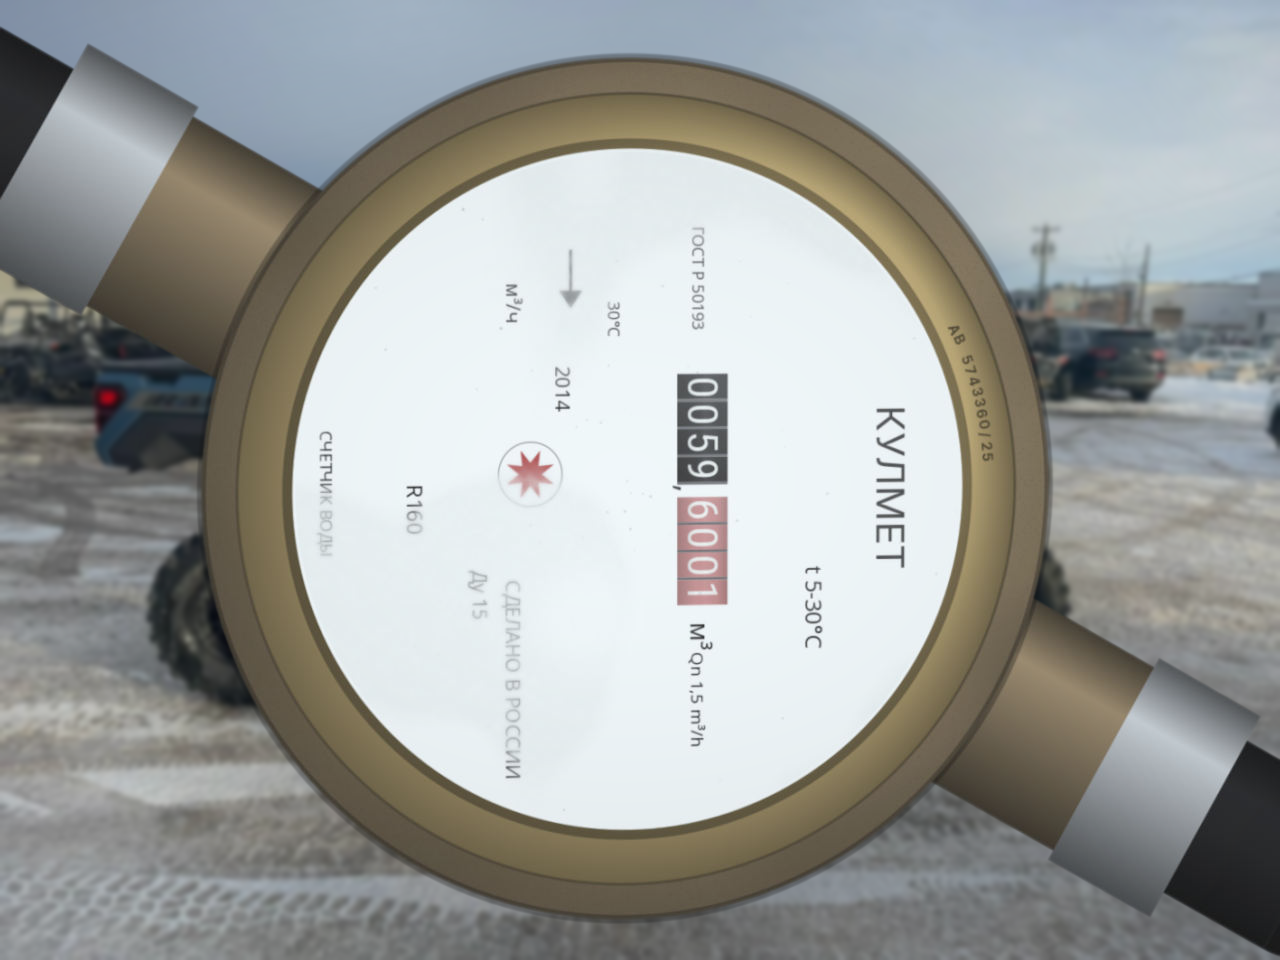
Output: 59.6001,m³
